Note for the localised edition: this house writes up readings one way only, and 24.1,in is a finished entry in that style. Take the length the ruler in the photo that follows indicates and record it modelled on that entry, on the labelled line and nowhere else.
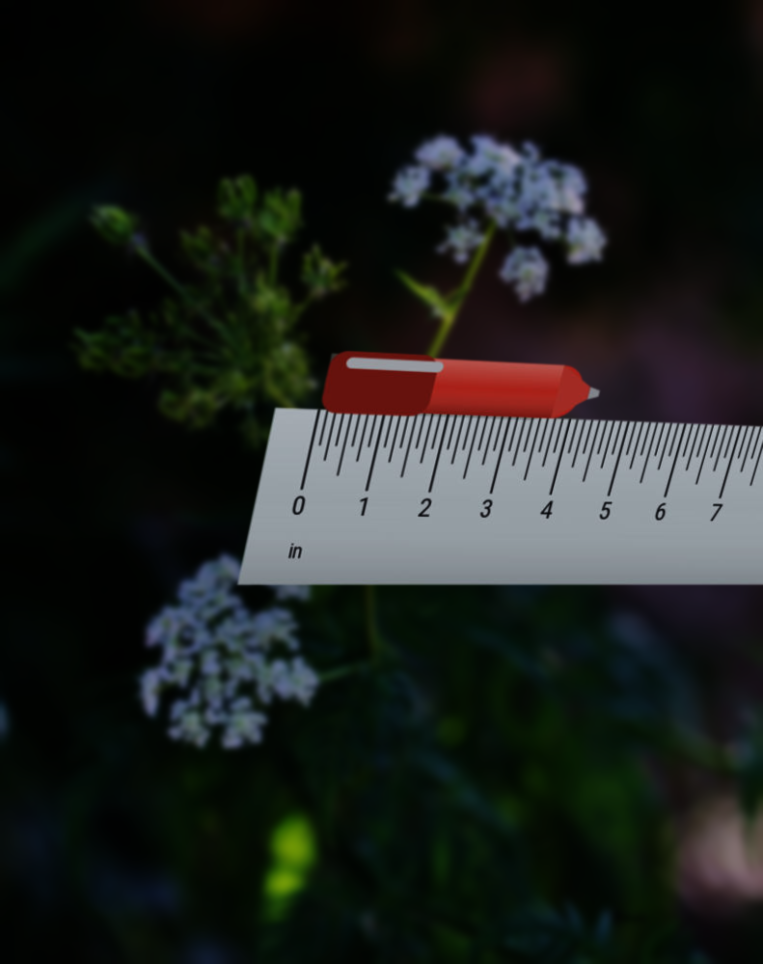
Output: 4.375,in
